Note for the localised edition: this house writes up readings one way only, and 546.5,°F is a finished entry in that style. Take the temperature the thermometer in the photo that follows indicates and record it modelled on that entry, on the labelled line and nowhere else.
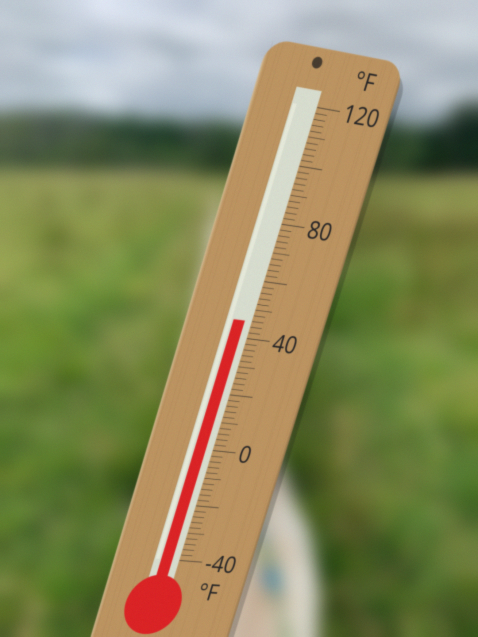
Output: 46,°F
